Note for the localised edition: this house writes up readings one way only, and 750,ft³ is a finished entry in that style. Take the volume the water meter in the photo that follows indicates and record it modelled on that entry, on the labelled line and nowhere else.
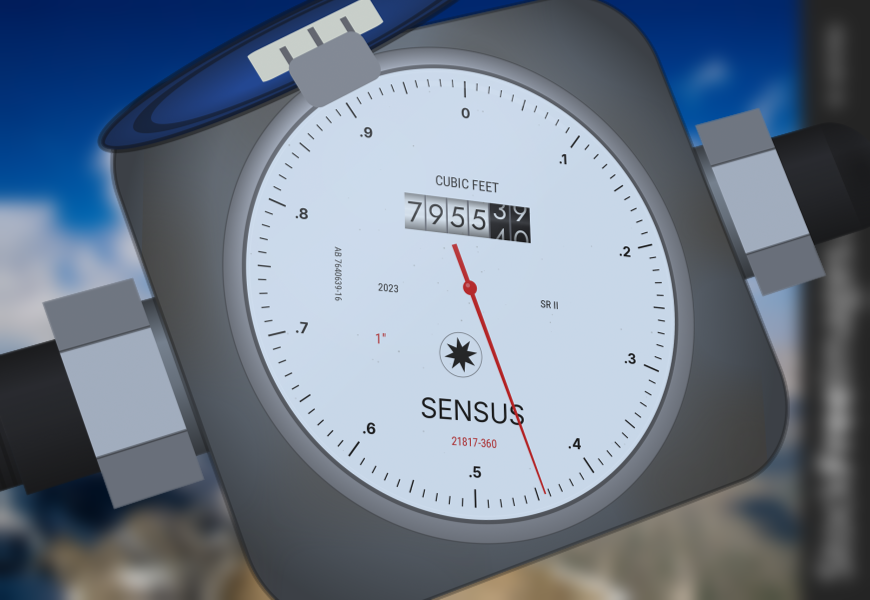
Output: 795539.44,ft³
